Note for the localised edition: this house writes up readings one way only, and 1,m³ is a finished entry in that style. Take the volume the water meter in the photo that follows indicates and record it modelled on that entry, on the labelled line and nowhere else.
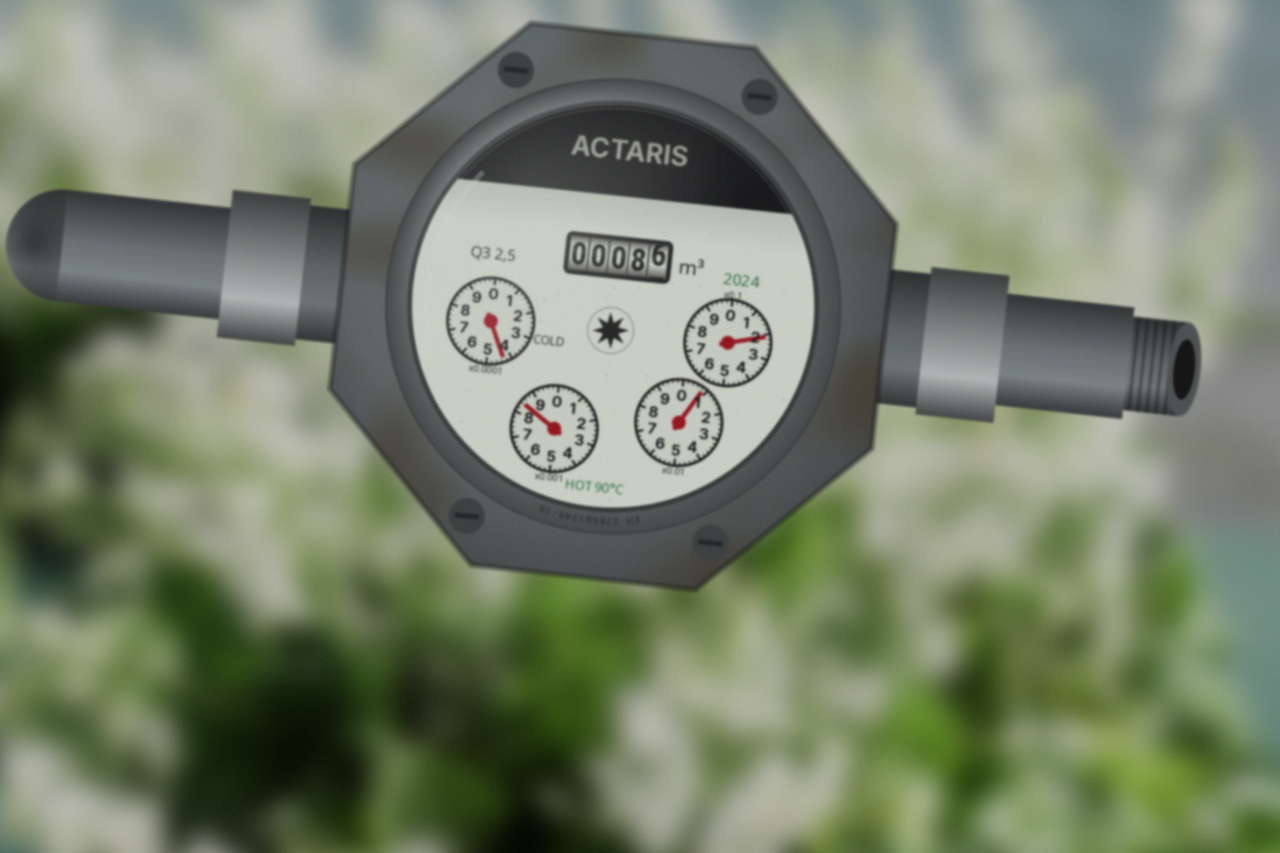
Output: 86.2084,m³
